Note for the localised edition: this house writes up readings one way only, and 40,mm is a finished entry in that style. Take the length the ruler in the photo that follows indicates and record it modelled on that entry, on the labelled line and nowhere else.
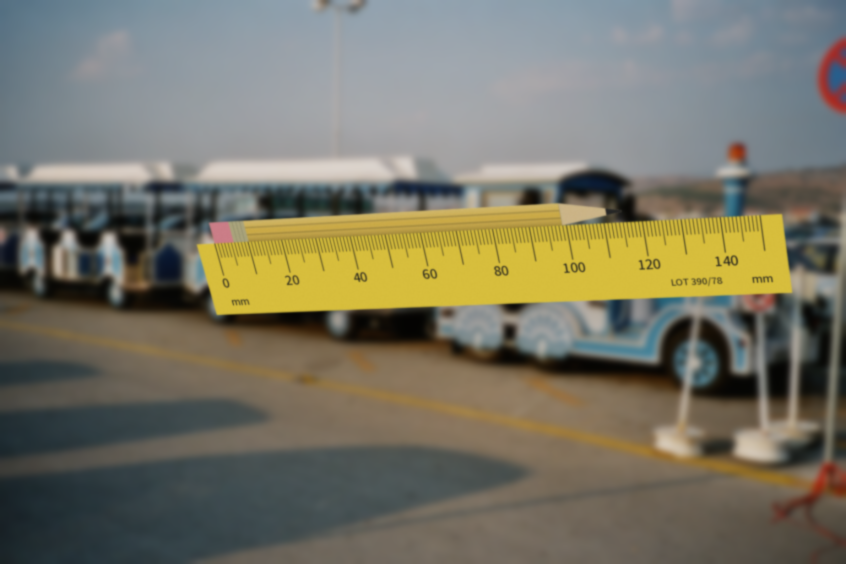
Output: 115,mm
